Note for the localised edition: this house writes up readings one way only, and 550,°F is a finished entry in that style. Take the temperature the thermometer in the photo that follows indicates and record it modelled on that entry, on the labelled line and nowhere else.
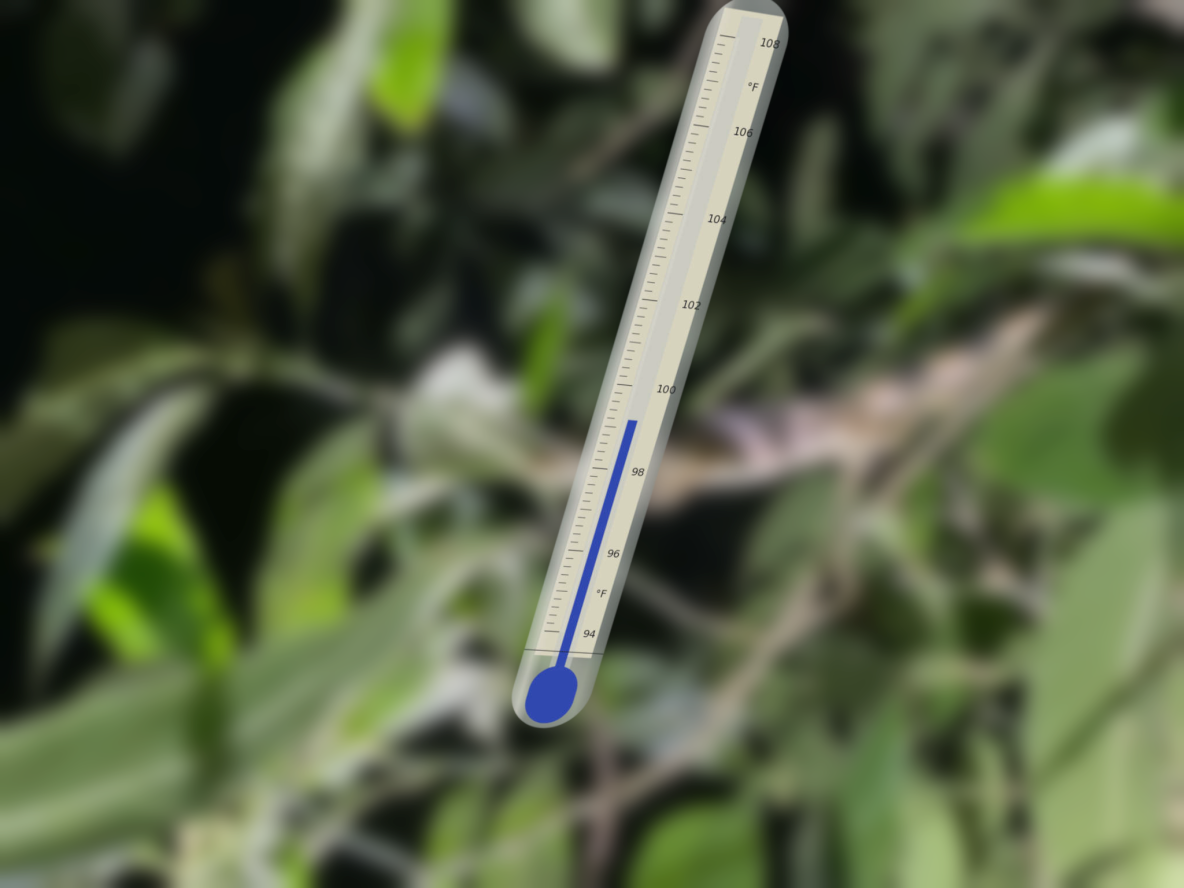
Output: 99.2,°F
